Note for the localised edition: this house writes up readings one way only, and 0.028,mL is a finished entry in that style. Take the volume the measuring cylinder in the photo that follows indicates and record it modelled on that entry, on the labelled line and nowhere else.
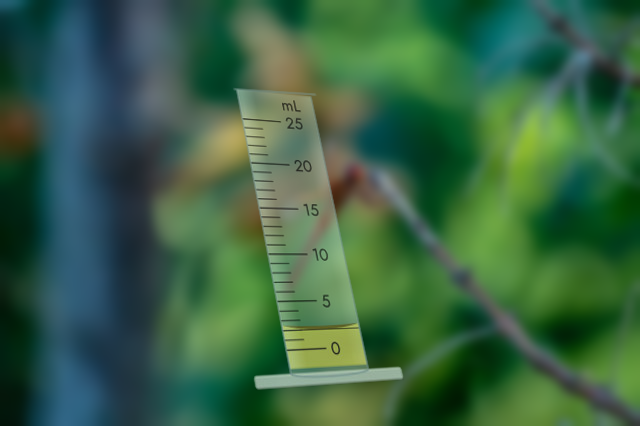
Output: 2,mL
